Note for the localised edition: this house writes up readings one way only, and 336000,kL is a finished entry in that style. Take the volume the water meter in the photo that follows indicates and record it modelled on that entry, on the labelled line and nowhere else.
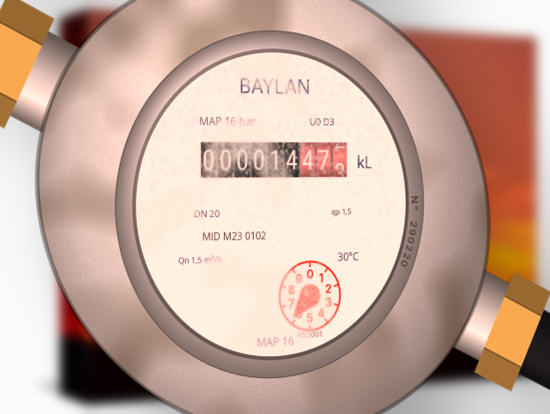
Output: 14.4726,kL
